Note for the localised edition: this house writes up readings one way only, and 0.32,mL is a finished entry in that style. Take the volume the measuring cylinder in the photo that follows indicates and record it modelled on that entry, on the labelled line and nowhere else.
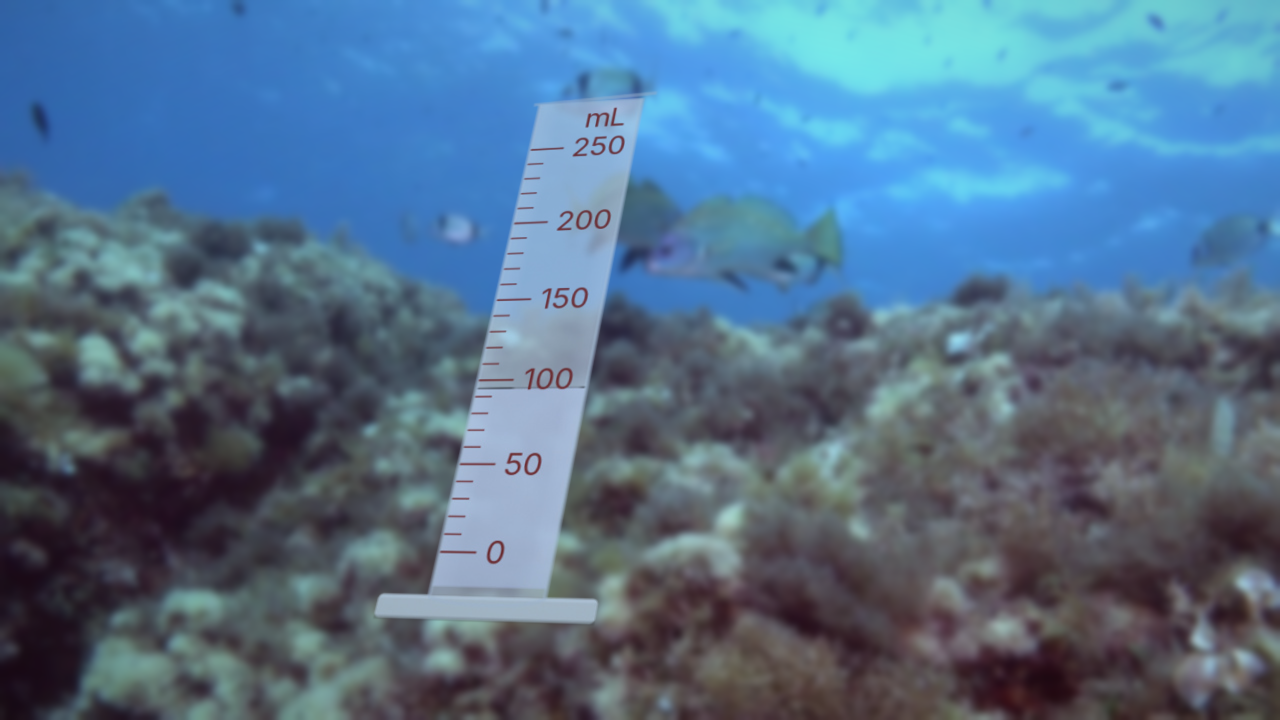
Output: 95,mL
